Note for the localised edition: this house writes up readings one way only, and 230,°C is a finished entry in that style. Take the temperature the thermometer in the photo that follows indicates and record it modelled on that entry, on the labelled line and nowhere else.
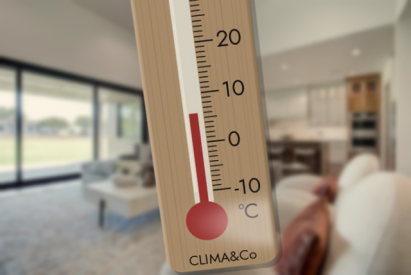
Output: 6,°C
